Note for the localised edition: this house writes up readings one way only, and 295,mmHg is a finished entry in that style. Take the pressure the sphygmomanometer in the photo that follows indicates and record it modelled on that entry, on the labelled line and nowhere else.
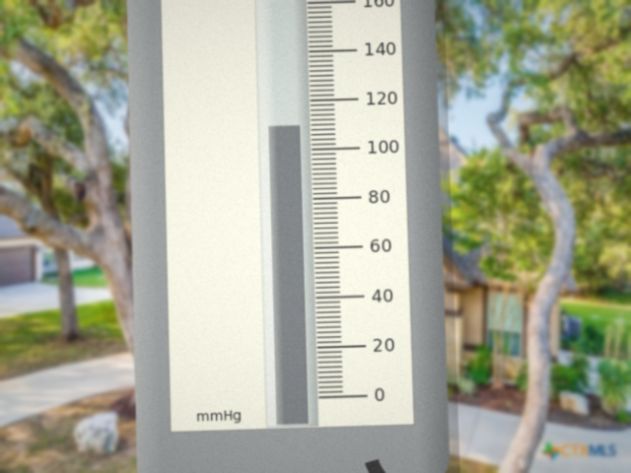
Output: 110,mmHg
